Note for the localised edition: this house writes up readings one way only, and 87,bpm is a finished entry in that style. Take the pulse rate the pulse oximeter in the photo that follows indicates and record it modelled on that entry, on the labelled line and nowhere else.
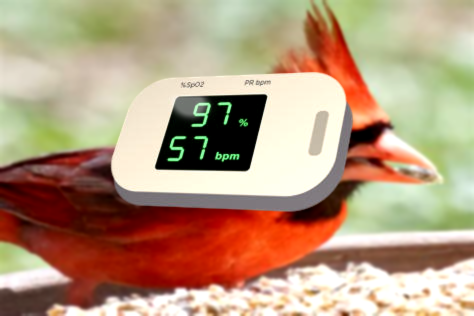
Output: 57,bpm
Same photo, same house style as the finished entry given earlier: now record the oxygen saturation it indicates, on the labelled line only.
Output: 97,%
